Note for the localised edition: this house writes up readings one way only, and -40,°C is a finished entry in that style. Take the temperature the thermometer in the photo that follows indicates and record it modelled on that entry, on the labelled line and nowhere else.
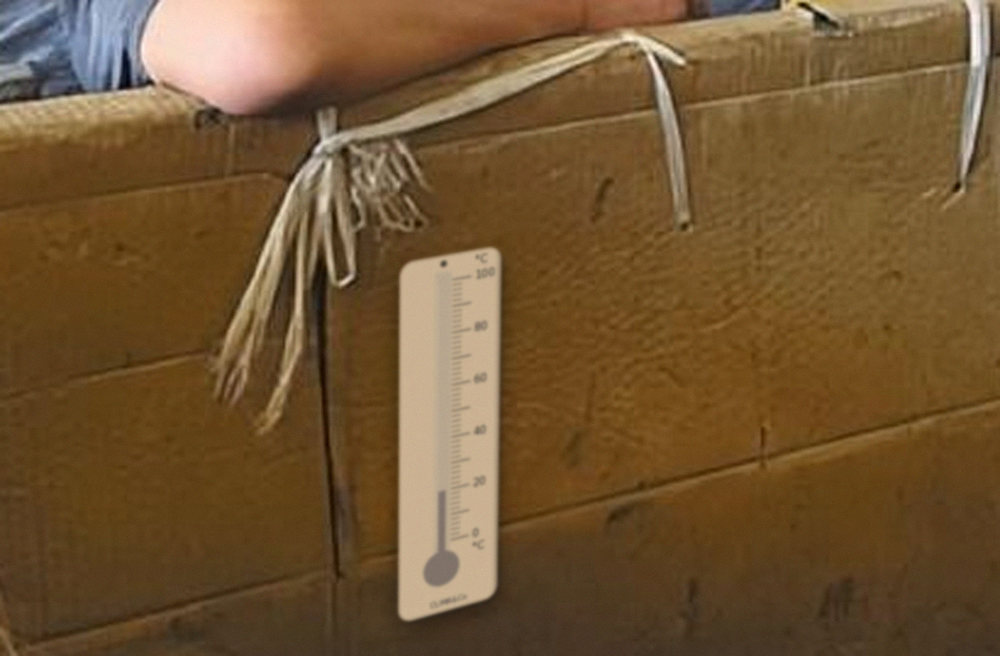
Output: 20,°C
